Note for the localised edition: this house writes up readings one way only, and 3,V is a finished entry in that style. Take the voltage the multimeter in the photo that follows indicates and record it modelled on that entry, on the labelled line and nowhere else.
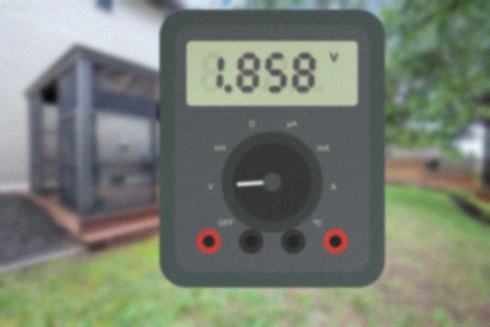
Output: 1.858,V
